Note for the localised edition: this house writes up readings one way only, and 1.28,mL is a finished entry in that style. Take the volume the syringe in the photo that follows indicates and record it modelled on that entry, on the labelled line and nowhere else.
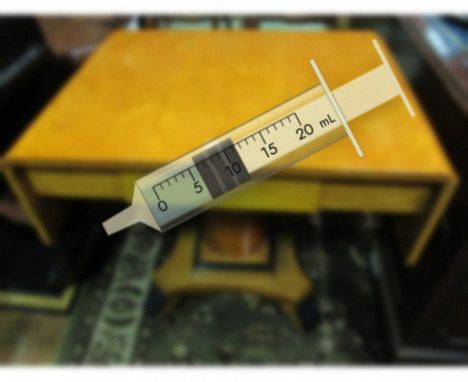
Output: 6,mL
